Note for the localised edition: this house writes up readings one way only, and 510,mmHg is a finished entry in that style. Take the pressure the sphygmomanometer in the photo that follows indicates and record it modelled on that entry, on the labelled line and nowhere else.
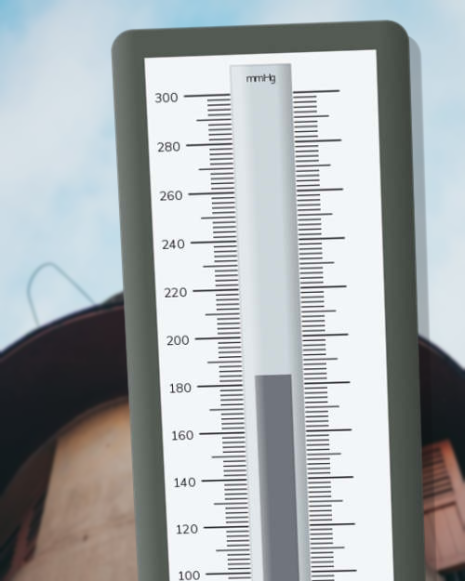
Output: 184,mmHg
